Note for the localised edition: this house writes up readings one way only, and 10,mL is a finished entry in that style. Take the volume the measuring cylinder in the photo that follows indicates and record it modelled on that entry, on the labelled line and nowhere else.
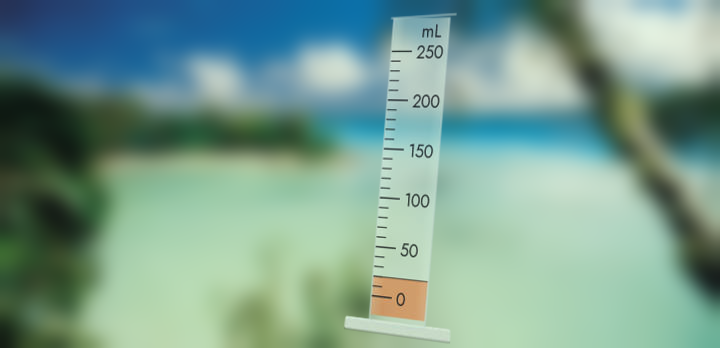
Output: 20,mL
